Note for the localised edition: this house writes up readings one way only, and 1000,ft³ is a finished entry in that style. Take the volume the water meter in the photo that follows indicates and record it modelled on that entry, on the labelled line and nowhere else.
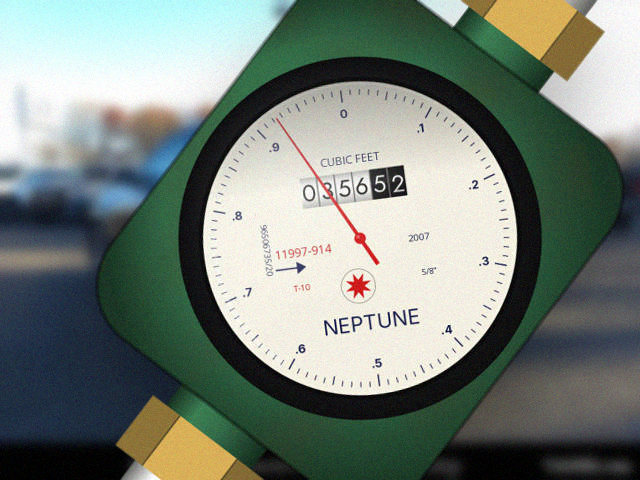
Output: 35651.92,ft³
